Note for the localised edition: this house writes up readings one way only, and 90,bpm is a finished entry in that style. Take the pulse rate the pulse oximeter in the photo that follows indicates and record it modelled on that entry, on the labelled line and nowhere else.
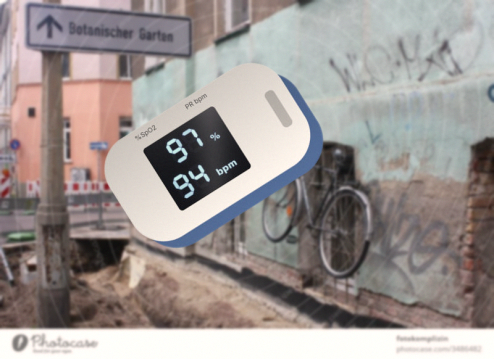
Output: 94,bpm
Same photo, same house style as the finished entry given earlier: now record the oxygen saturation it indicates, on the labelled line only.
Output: 97,%
